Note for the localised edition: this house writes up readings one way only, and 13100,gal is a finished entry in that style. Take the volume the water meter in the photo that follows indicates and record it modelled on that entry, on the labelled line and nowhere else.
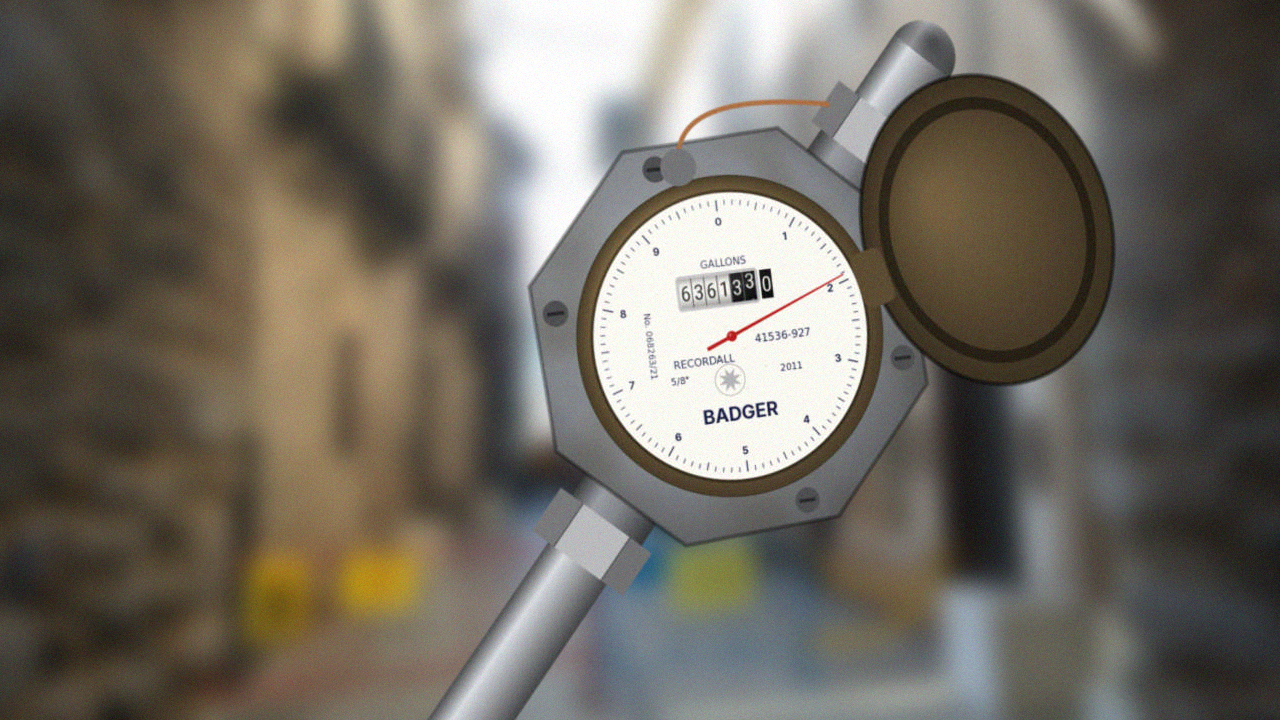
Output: 6361331.9,gal
